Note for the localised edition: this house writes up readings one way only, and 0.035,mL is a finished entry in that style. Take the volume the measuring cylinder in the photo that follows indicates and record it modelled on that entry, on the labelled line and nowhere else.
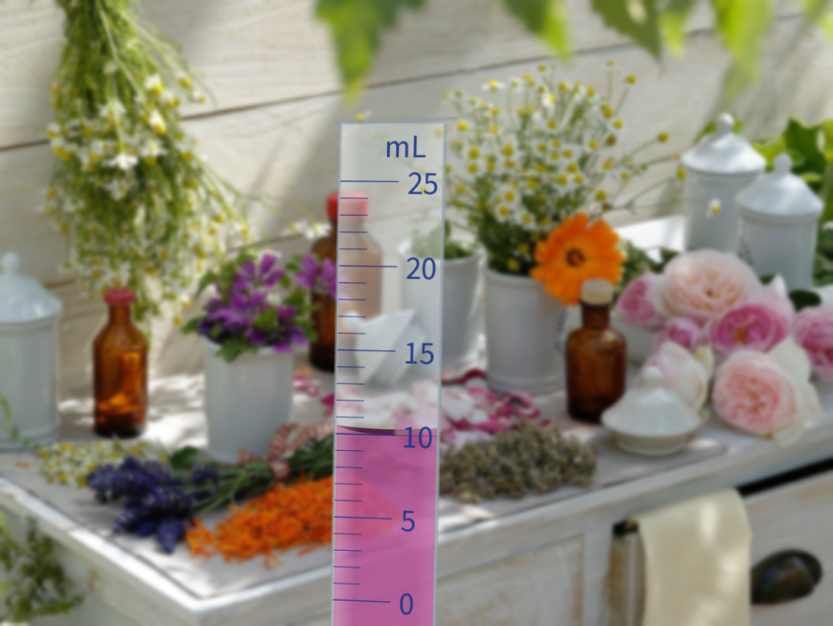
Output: 10,mL
